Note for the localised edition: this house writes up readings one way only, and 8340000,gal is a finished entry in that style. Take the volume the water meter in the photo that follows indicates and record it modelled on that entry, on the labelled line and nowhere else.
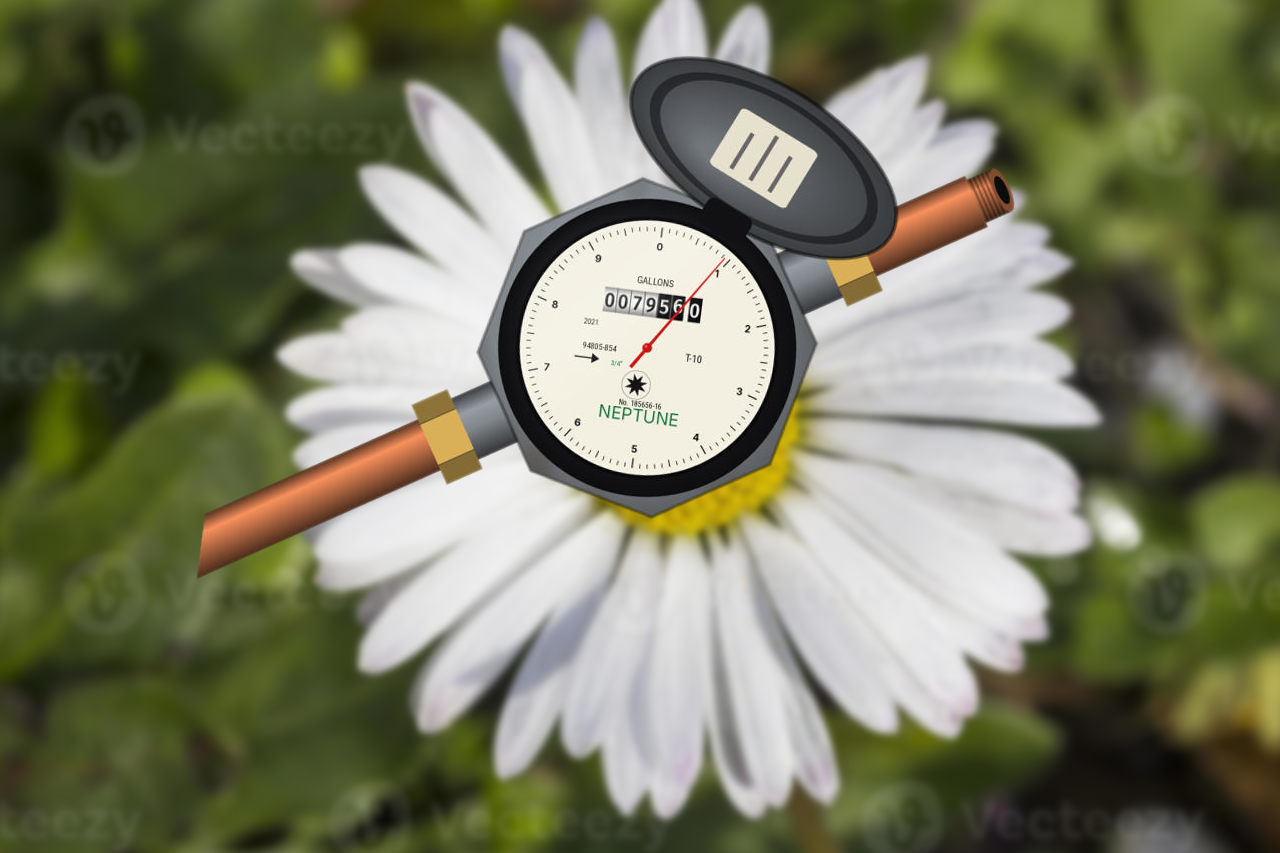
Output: 79560.9,gal
